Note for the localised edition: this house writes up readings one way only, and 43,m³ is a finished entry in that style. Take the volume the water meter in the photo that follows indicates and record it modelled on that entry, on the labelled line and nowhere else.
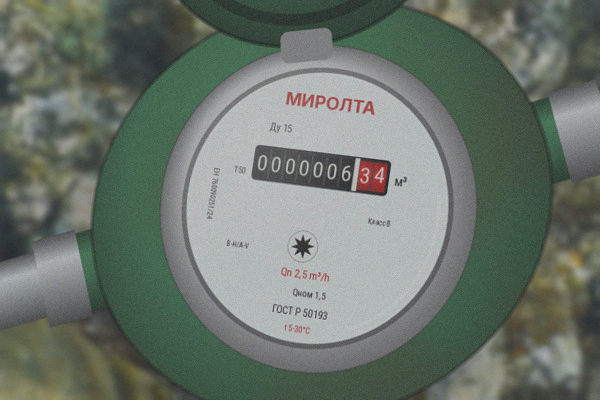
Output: 6.34,m³
